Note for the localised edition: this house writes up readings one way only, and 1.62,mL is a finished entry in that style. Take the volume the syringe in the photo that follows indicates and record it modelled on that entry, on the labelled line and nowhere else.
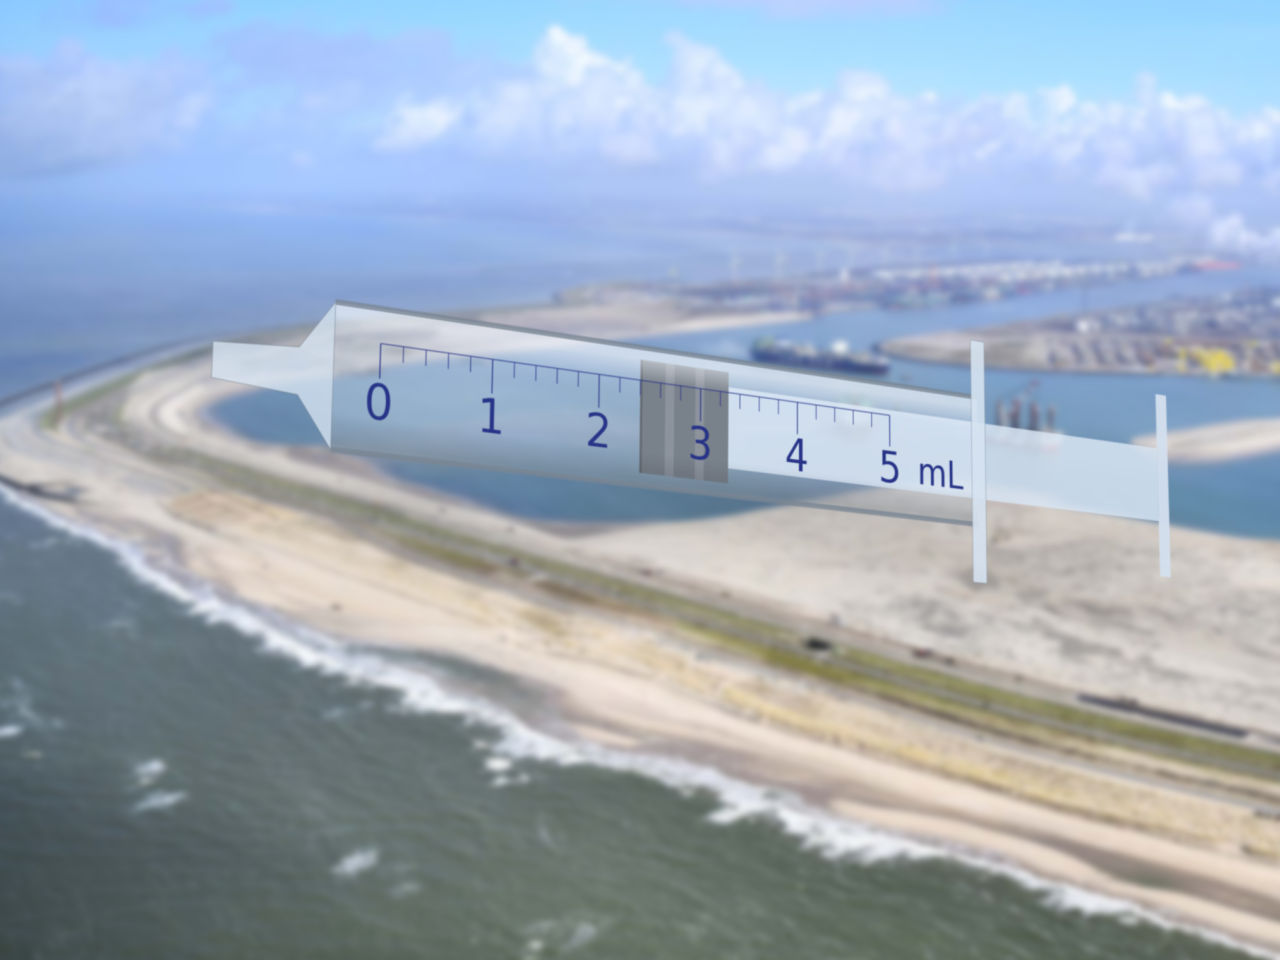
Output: 2.4,mL
